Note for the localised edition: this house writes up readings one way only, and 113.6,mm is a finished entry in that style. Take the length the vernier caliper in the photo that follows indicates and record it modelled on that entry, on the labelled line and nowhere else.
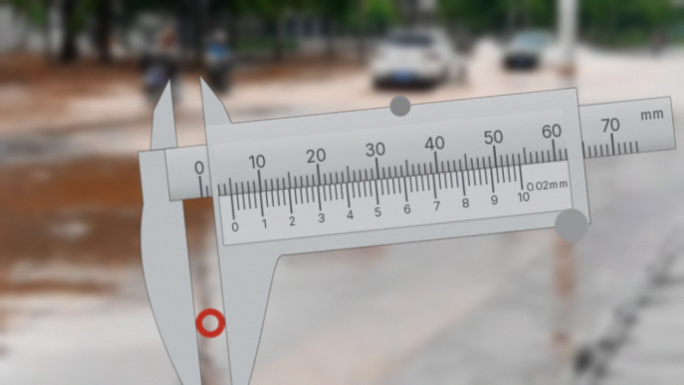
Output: 5.0,mm
